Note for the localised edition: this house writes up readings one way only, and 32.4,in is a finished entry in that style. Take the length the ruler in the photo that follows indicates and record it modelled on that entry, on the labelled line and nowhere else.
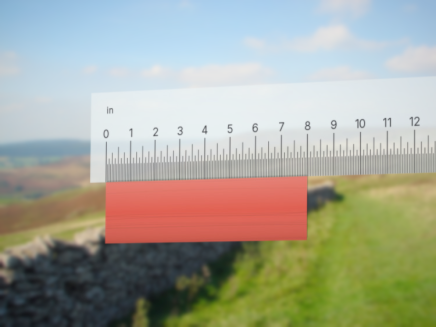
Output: 8,in
